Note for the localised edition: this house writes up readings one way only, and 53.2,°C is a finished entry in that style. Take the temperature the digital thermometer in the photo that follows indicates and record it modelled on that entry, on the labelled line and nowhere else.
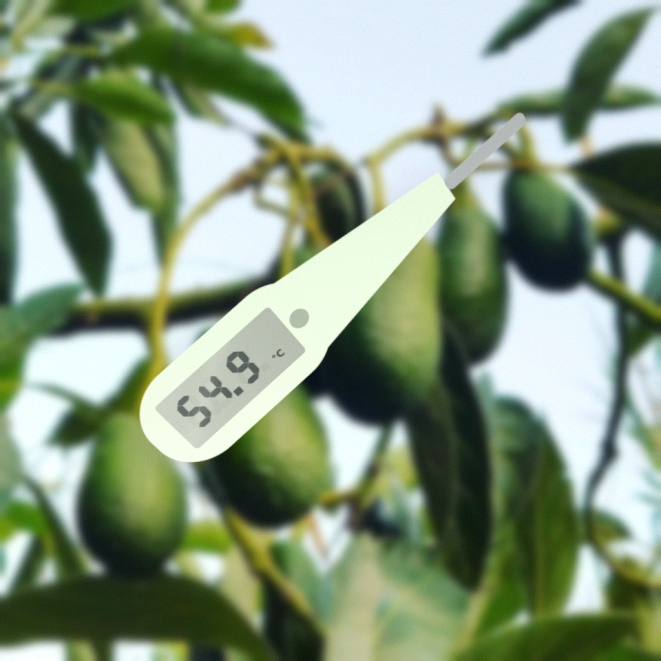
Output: 54.9,°C
